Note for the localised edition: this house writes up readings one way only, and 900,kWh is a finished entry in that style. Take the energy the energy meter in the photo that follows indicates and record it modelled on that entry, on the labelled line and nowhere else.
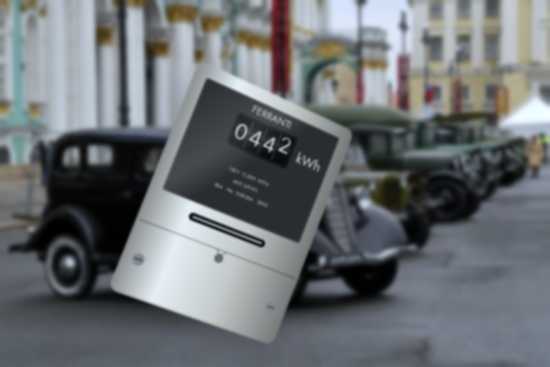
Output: 442,kWh
